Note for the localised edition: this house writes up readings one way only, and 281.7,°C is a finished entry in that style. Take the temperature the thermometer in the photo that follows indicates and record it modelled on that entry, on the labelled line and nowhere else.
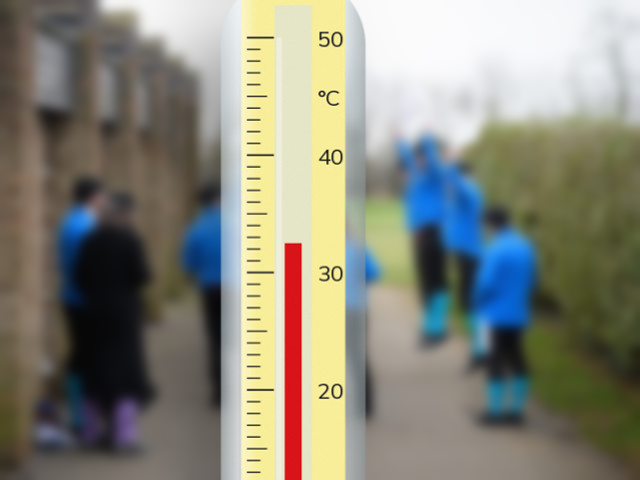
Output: 32.5,°C
